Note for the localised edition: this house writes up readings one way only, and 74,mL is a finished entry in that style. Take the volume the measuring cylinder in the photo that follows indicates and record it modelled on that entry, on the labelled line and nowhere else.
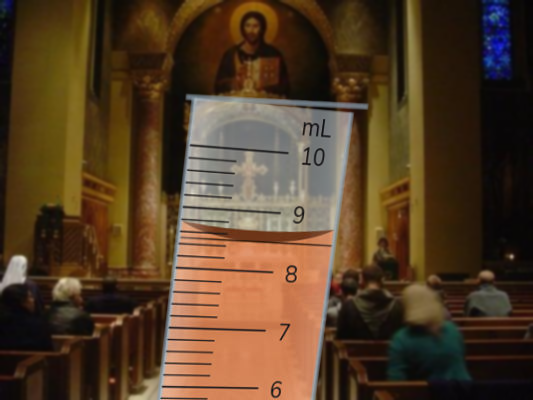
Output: 8.5,mL
